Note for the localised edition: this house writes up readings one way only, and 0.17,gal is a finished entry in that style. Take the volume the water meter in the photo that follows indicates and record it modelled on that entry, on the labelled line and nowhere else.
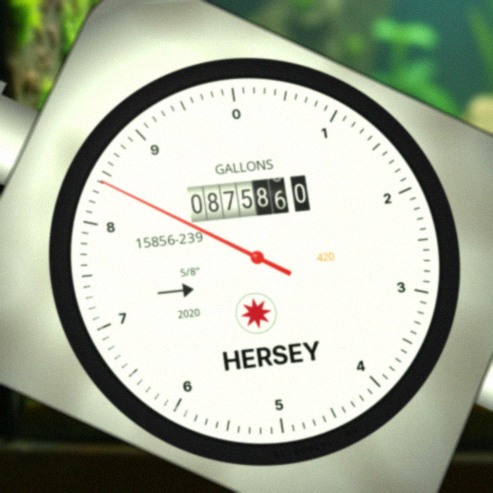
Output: 875858.4,gal
